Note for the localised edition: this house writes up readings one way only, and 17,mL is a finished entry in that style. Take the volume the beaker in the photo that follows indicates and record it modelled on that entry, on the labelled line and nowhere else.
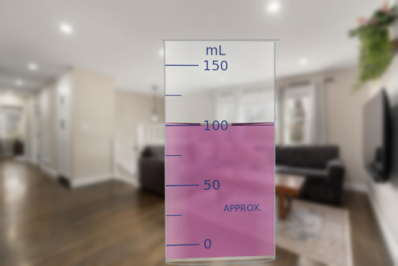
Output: 100,mL
